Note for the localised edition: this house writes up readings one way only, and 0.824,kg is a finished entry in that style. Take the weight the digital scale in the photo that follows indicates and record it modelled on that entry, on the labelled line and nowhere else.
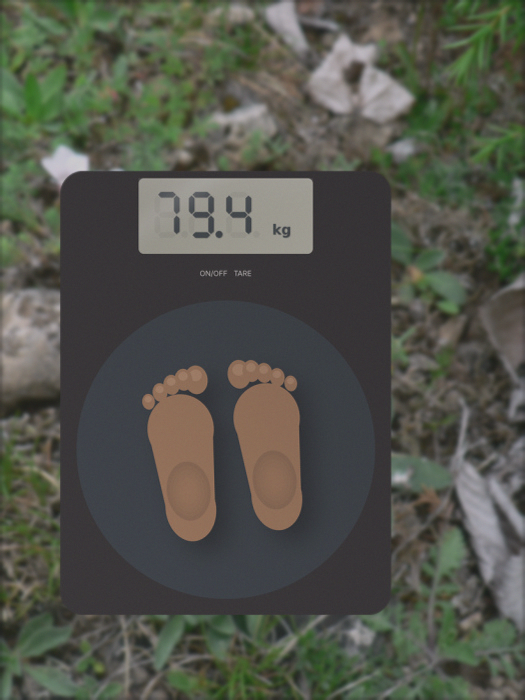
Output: 79.4,kg
